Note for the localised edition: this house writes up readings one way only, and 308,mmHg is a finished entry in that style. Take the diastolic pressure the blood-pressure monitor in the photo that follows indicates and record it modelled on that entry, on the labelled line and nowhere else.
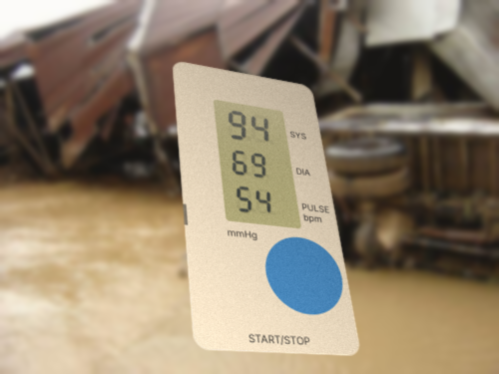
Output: 69,mmHg
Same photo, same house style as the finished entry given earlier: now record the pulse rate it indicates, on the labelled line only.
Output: 54,bpm
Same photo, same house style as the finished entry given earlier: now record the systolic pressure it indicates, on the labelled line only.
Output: 94,mmHg
